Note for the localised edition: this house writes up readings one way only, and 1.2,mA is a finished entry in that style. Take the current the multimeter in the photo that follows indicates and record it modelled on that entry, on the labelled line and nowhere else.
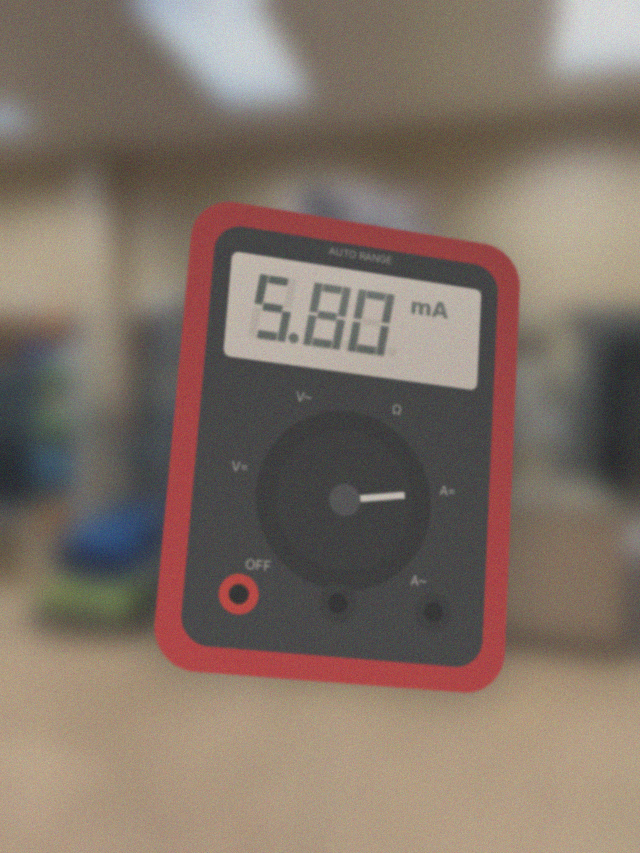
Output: 5.80,mA
